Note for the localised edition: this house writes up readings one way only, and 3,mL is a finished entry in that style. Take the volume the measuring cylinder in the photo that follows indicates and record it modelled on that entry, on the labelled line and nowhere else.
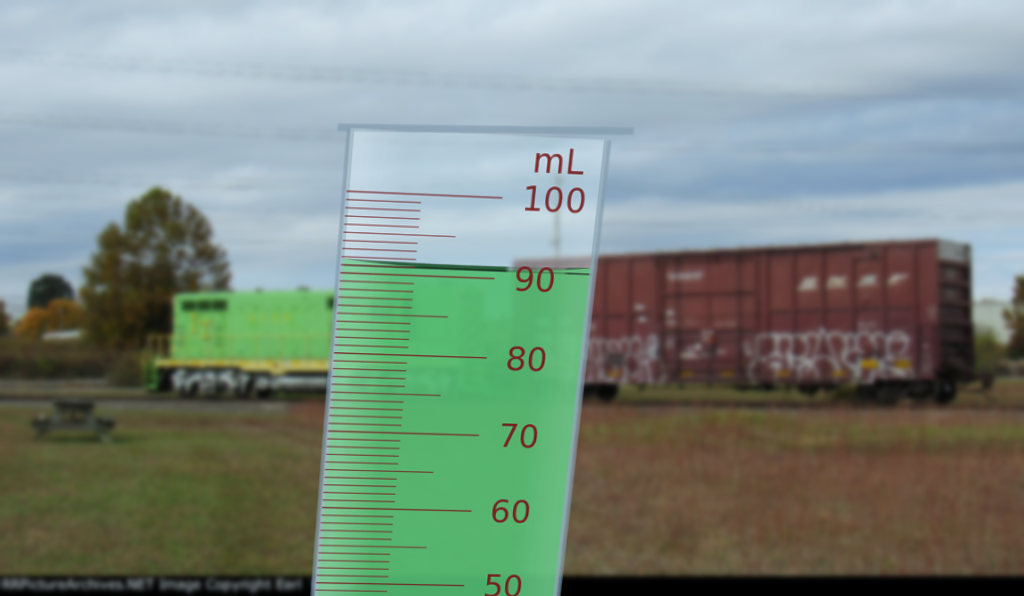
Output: 91,mL
